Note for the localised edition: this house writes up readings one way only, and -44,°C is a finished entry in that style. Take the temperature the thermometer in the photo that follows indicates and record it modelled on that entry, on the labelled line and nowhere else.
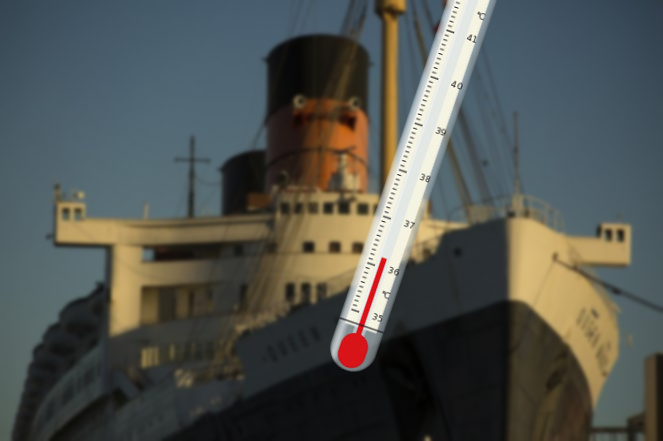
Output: 36.2,°C
